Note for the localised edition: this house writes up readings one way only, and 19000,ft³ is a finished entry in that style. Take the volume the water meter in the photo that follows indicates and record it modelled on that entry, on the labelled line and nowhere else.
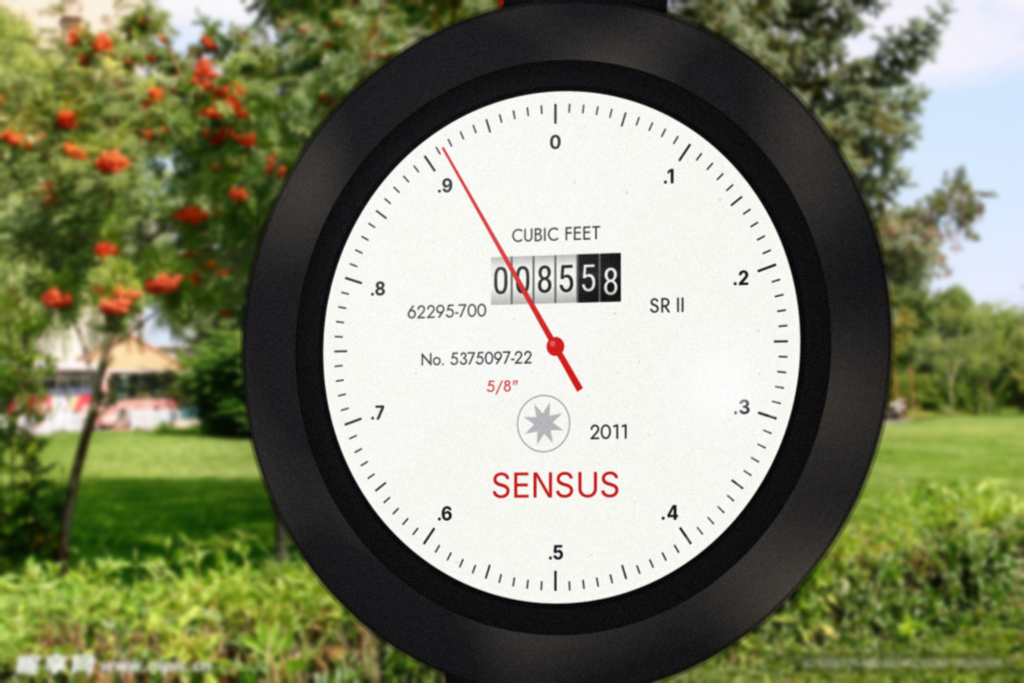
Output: 8557.91,ft³
